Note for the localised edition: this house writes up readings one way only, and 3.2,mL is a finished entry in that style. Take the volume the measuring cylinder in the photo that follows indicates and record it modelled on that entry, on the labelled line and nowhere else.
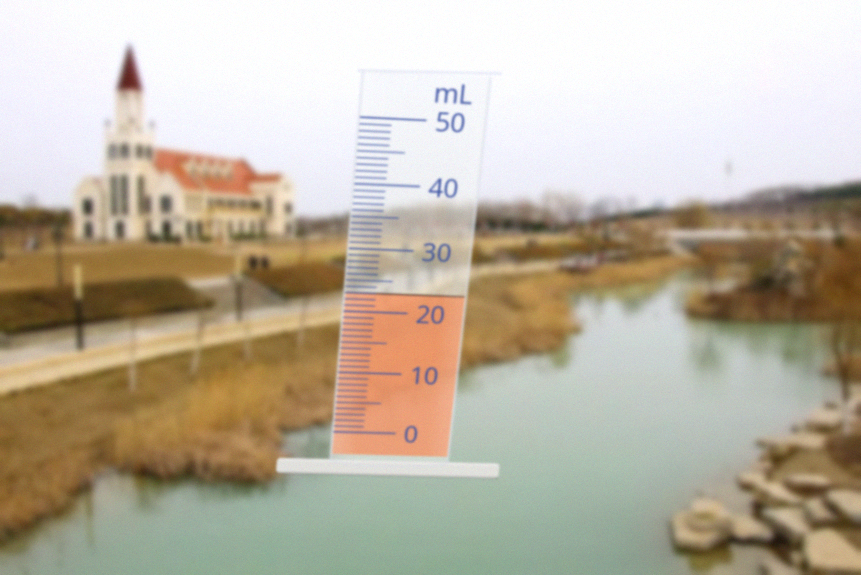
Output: 23,mL
